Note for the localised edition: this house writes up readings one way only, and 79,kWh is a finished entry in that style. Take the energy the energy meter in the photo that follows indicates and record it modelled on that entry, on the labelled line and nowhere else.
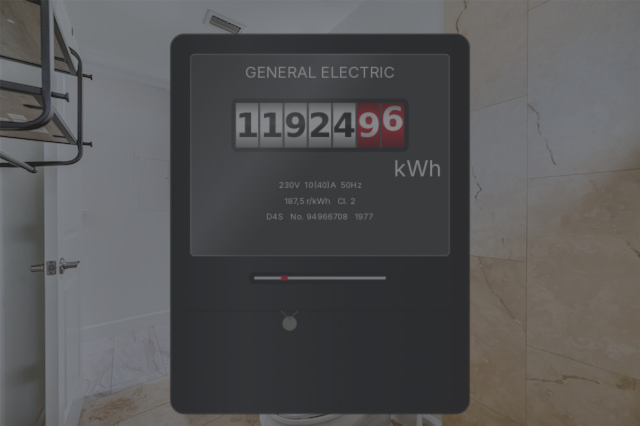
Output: 11924.96,kWh
